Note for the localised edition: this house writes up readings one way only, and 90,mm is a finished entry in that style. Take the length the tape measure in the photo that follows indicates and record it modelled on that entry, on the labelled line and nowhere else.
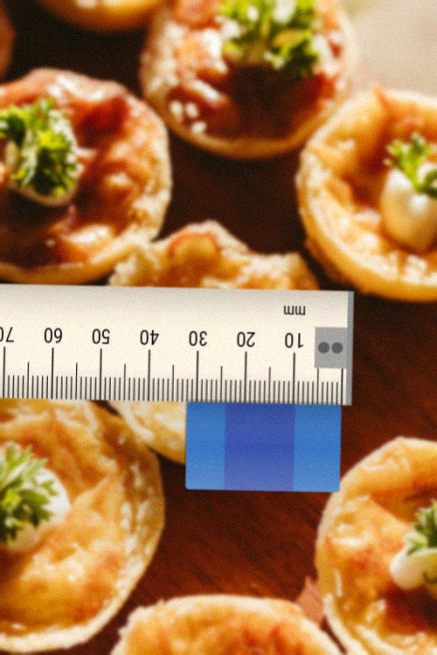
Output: 32,mm
